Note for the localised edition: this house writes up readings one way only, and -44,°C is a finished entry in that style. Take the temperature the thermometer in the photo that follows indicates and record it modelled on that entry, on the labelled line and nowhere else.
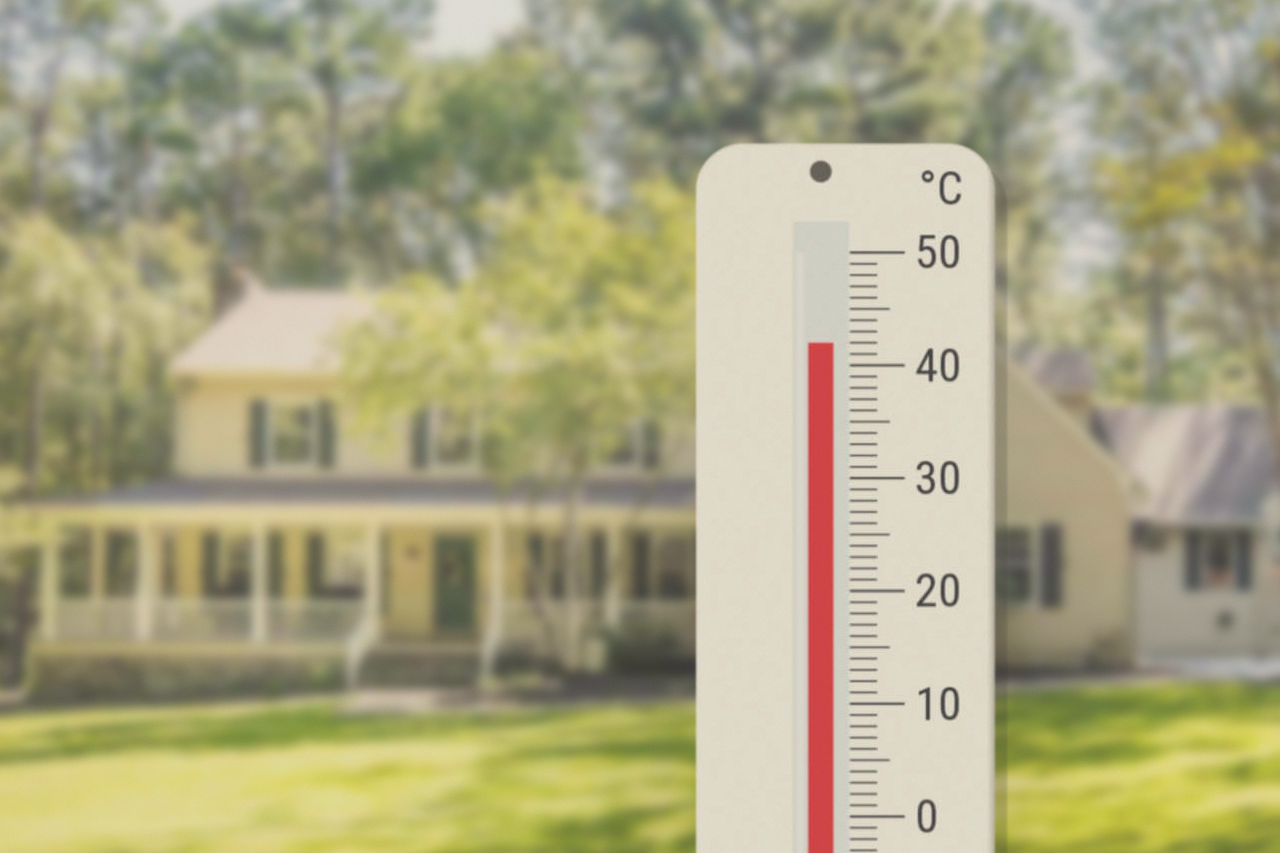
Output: 42,°C
